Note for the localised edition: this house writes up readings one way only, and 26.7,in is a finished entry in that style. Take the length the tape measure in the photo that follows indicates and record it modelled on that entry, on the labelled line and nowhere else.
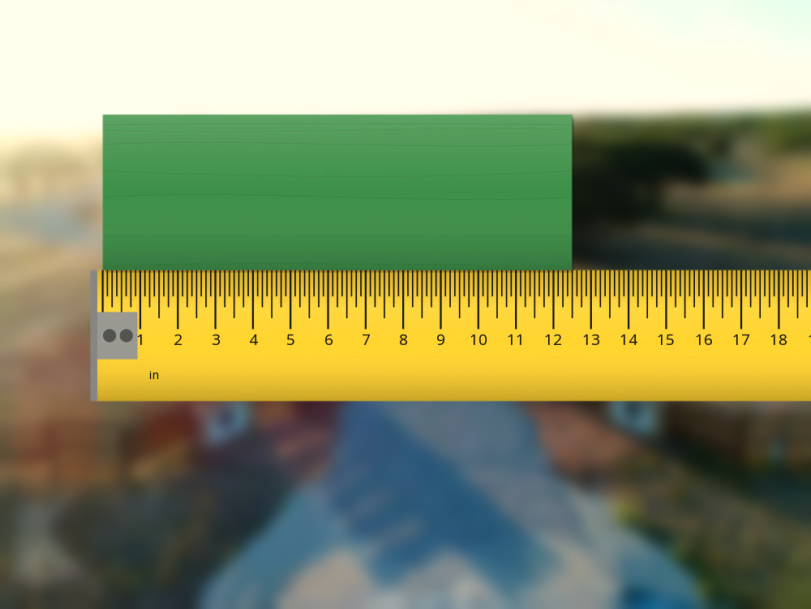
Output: 12.5,in
